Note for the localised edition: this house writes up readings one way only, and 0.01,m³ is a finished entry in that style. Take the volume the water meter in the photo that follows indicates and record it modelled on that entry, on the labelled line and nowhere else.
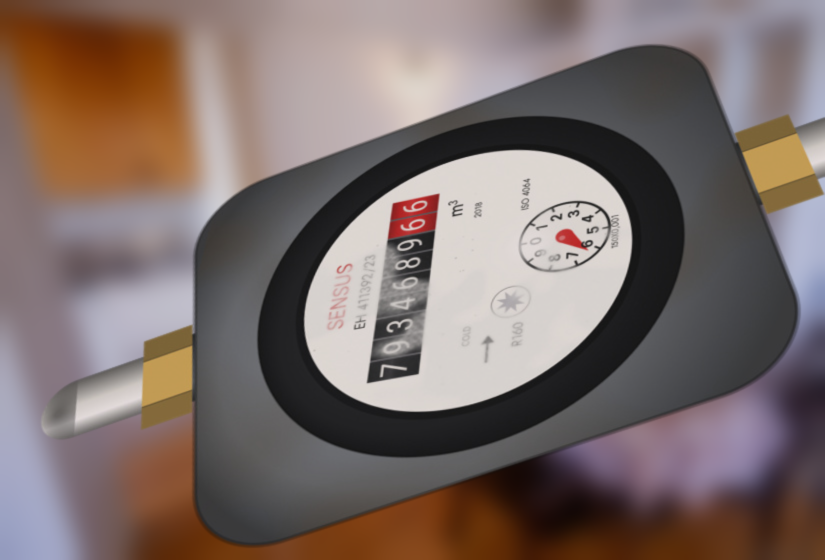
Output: 7934689.666,m³
